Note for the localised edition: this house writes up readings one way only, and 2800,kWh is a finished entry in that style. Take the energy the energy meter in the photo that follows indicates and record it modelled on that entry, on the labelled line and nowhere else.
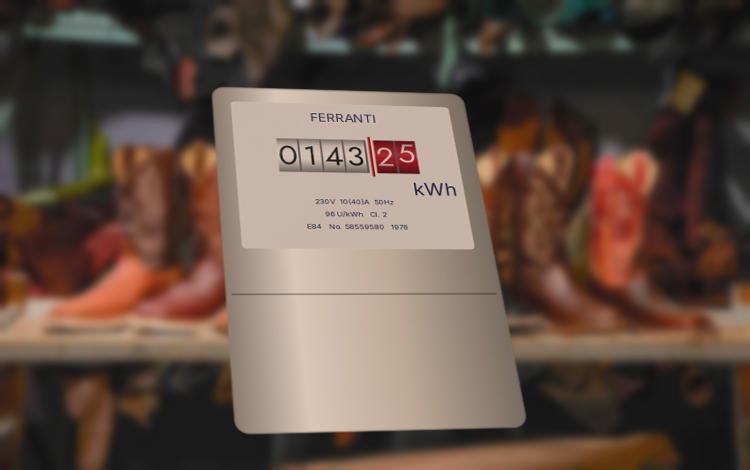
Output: 143.25,kWh
